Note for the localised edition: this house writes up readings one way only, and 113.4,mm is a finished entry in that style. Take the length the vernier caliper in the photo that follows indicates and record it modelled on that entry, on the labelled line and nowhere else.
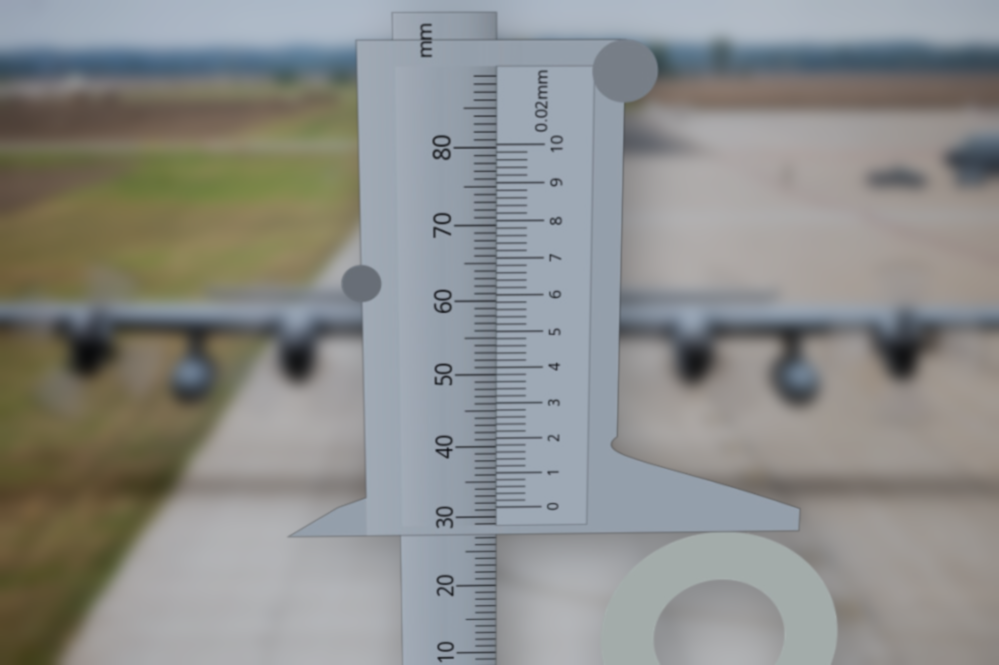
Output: 31.4,mm
